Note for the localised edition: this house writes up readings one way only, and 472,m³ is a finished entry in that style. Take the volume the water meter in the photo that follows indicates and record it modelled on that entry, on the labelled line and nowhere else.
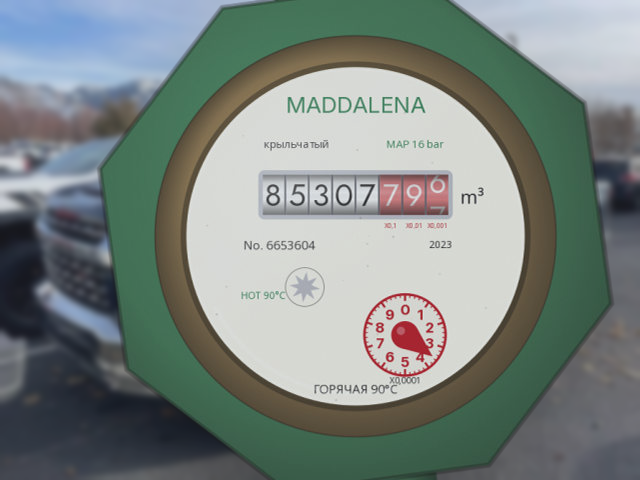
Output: 85307.7963,m³
